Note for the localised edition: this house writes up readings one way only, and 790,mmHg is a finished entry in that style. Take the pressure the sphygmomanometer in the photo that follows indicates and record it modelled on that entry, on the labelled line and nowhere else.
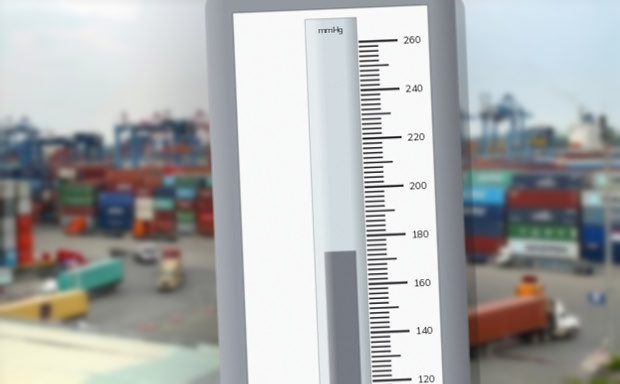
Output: 174,mmHg
